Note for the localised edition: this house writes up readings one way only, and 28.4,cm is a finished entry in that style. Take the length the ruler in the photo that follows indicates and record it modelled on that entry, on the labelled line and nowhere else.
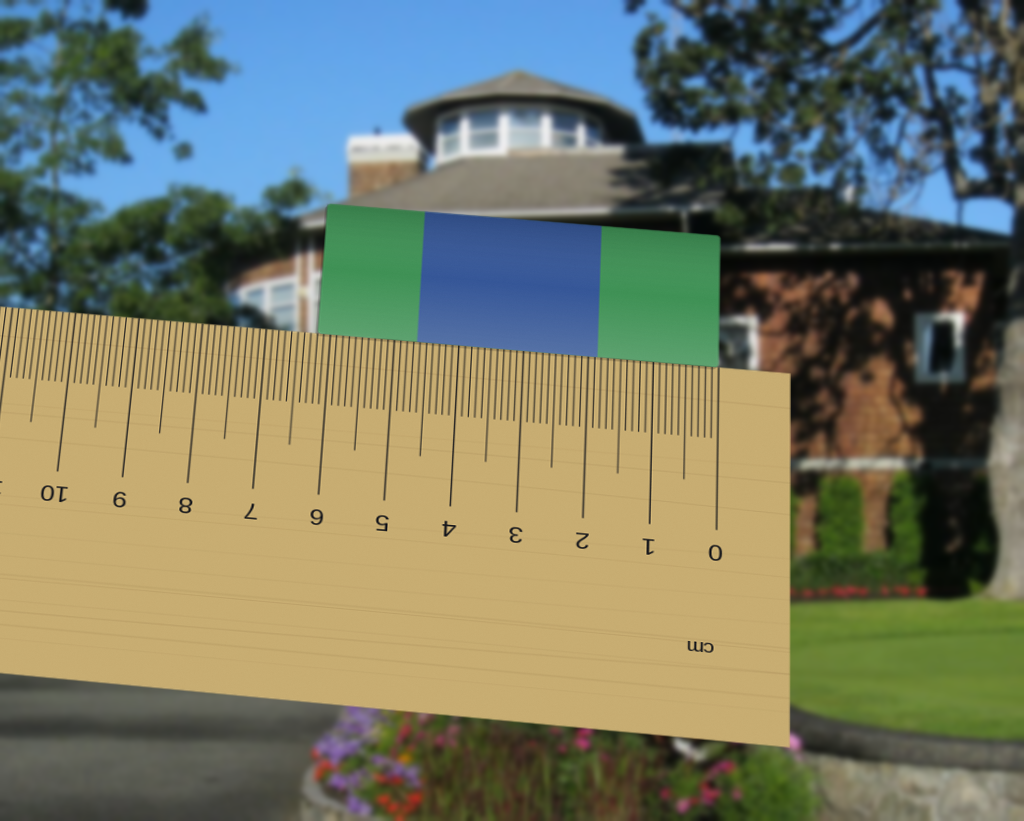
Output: 6.2,cm
